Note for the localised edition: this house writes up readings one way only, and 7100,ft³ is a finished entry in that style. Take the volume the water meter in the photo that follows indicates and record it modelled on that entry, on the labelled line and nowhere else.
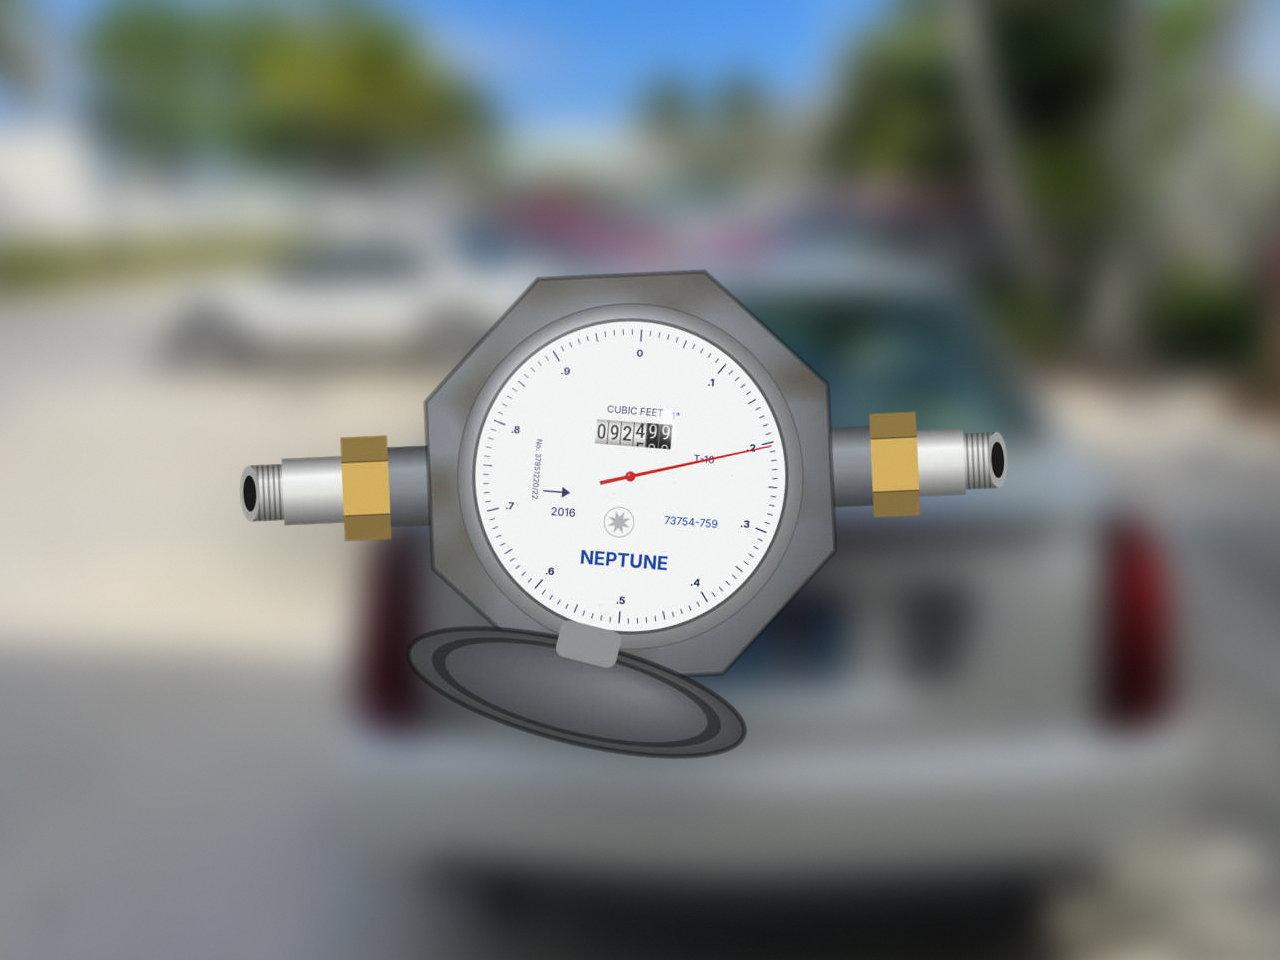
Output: 92499.20,ft³
